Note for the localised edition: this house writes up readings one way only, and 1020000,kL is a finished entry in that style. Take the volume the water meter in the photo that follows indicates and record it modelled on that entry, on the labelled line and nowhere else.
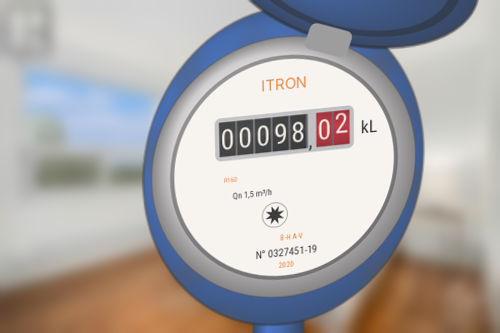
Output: 98.02,kL
